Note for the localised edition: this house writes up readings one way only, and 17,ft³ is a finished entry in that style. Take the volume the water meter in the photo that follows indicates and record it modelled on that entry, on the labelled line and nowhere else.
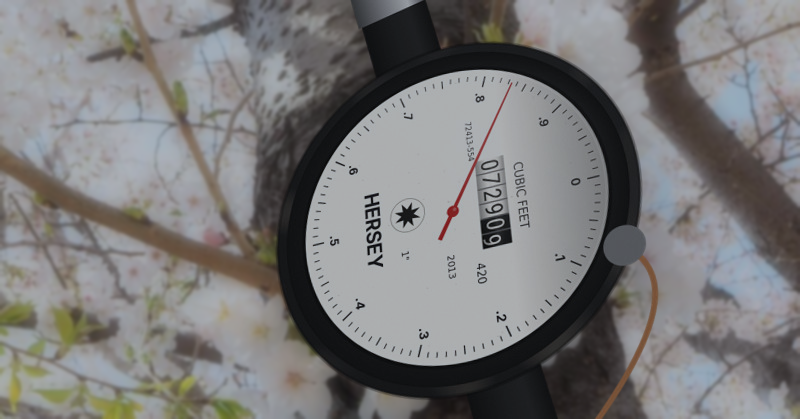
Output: 72908.83,ft³
